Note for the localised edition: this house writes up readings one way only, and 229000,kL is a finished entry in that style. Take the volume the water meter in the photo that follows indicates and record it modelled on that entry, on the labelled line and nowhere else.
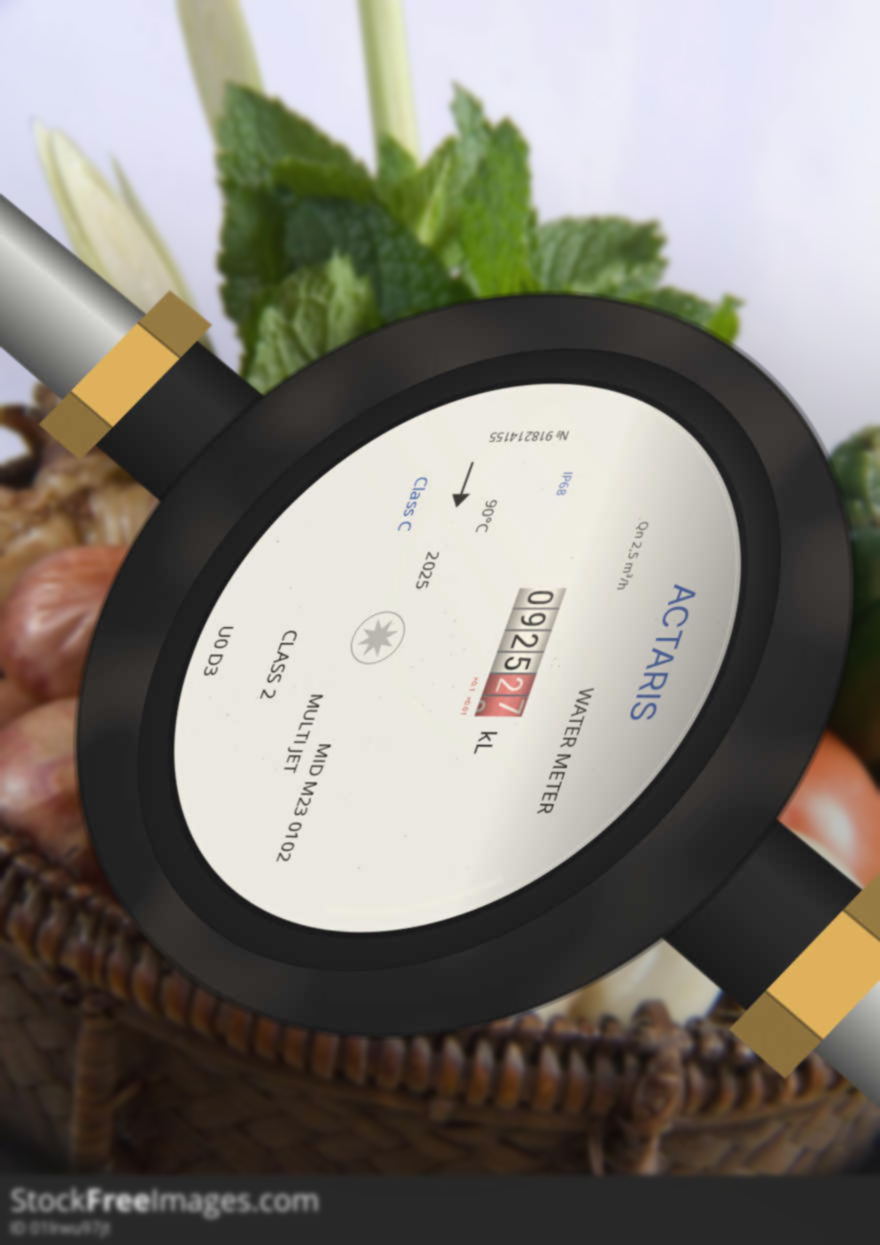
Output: 925.27,kL
